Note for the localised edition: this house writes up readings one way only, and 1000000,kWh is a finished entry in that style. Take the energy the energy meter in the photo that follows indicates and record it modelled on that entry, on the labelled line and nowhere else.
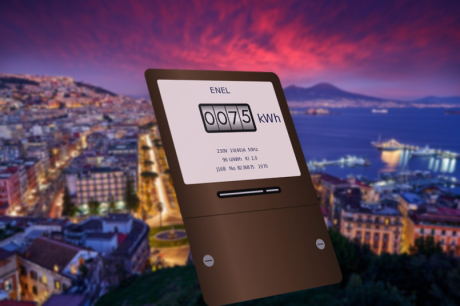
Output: 75,kWh
